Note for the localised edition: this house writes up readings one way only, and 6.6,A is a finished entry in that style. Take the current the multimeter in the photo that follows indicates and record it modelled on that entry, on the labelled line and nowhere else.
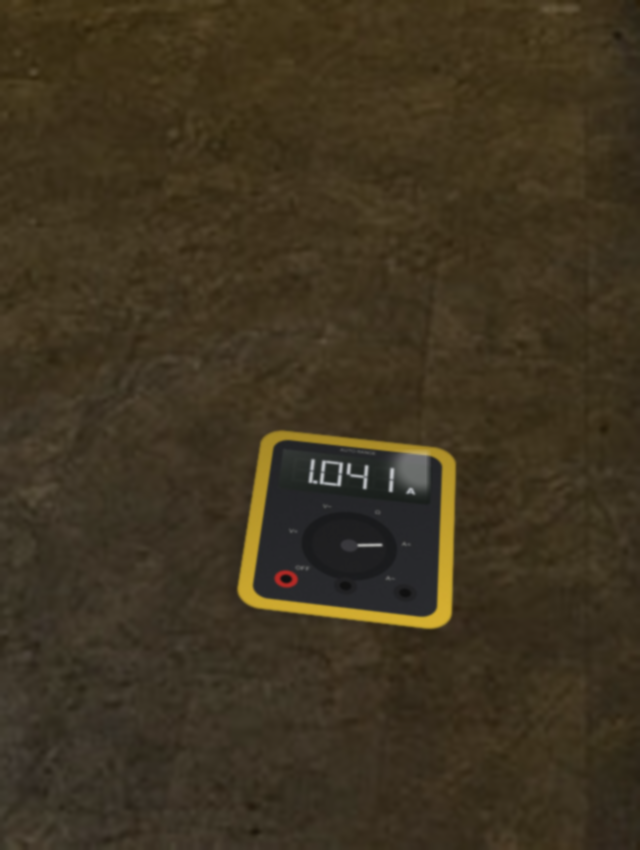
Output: 1.041,A
